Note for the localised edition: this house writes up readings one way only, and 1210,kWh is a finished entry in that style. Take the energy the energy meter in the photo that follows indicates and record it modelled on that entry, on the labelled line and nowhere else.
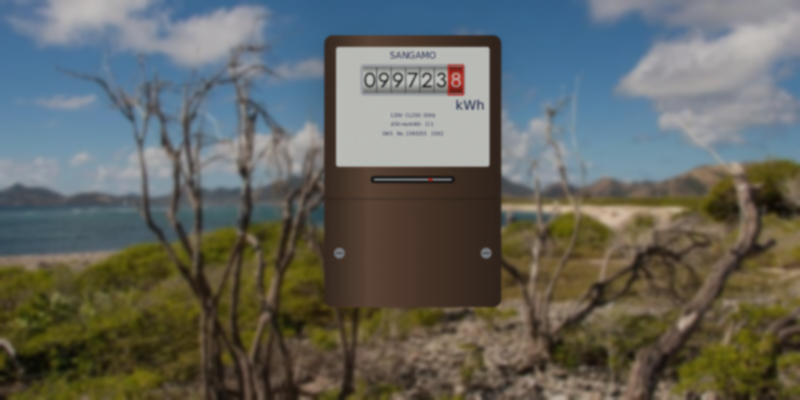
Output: 99723.8,kWh
